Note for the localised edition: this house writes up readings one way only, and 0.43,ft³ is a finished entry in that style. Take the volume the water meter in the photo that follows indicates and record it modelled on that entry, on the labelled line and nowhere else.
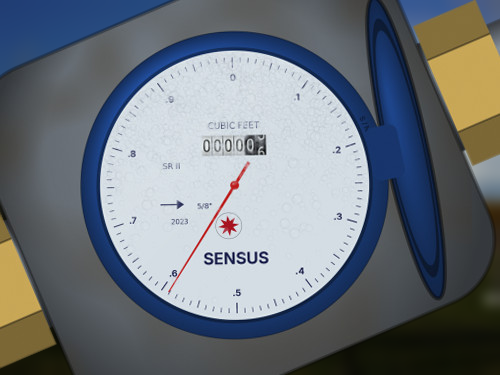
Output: 5.59,ft³
